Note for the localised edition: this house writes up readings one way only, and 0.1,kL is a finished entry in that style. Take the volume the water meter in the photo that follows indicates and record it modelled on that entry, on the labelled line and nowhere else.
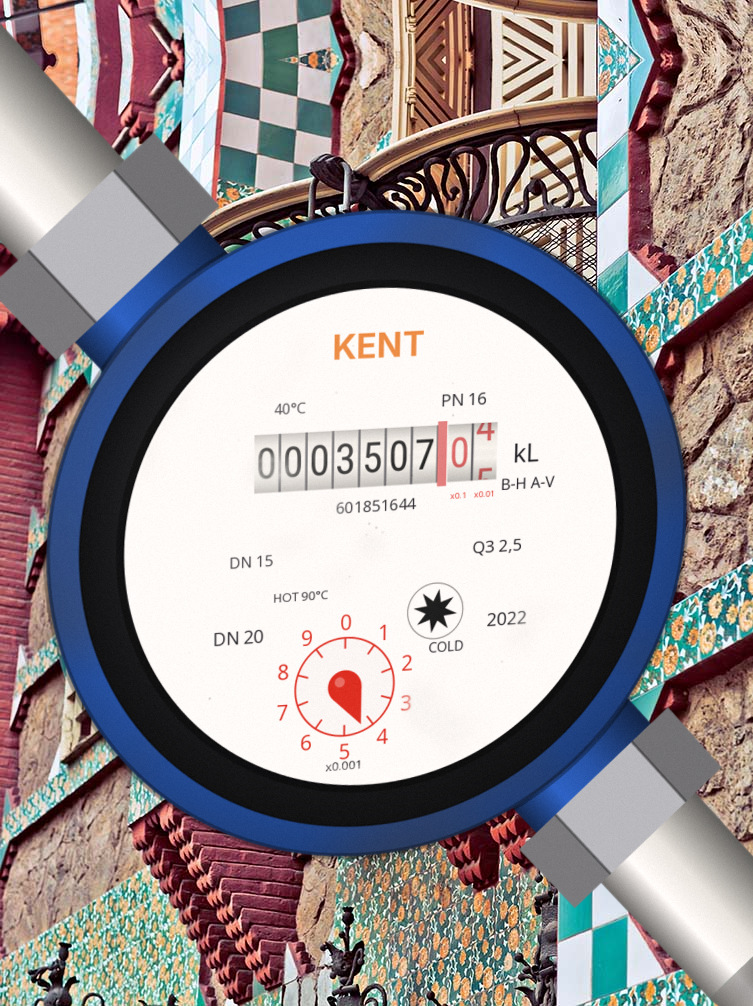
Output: 3507.044,kL
